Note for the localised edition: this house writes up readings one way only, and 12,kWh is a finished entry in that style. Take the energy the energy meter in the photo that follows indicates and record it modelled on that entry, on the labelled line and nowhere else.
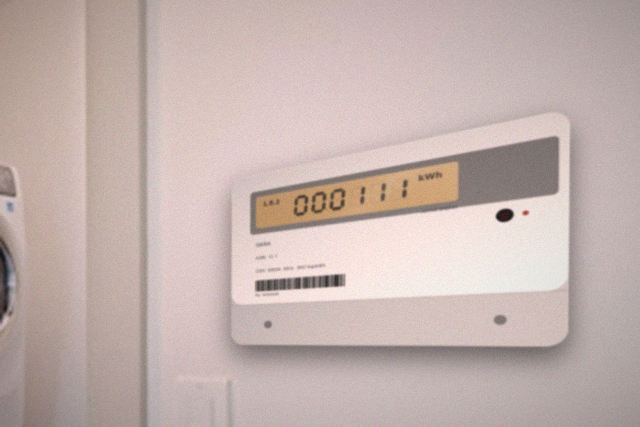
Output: 111,kWh
